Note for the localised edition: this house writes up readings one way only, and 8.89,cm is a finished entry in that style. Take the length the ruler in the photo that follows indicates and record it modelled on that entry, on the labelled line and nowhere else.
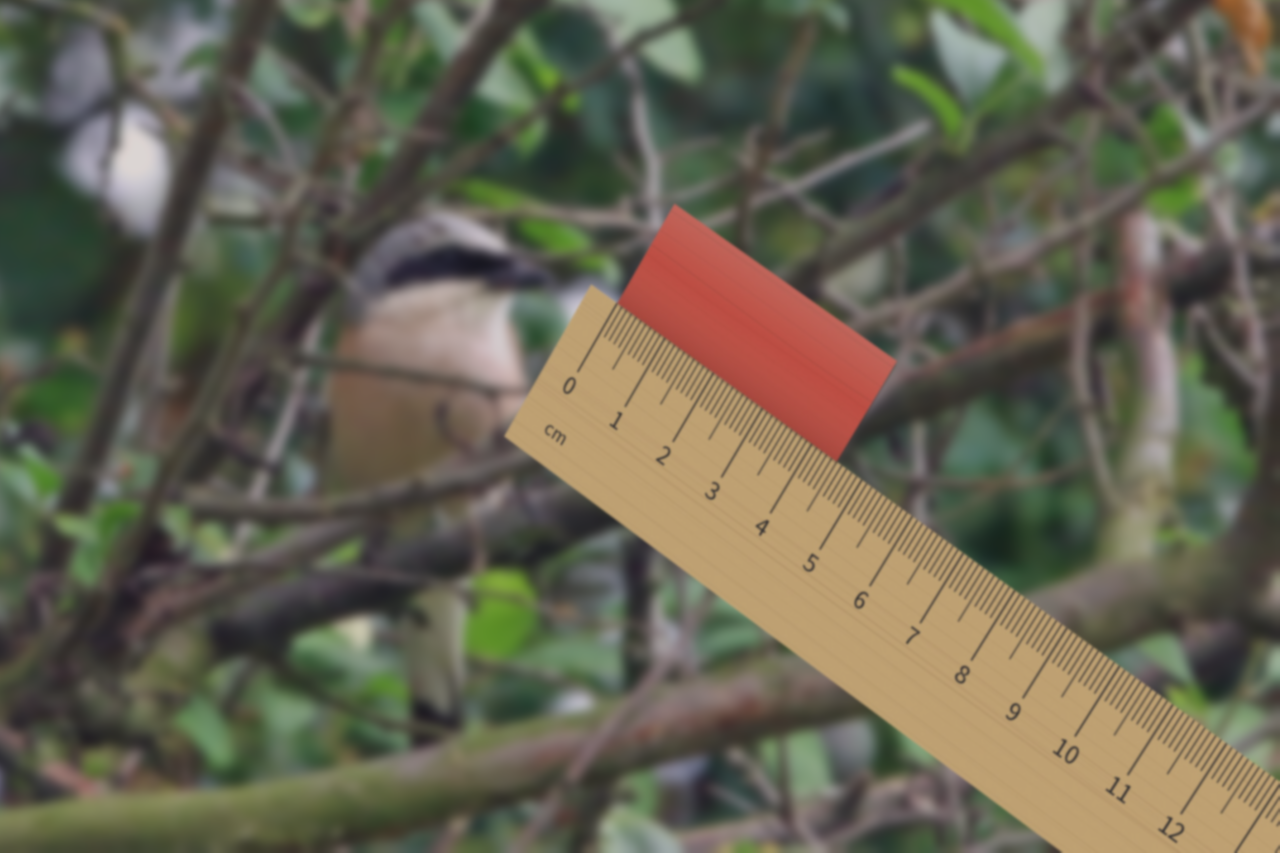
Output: 4.5,cm
